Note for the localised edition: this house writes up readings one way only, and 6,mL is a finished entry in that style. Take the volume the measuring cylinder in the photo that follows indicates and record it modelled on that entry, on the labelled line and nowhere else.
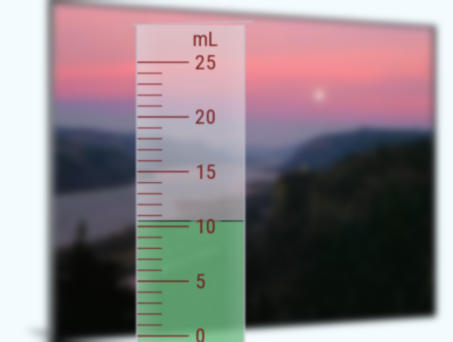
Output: 10.5,mL
